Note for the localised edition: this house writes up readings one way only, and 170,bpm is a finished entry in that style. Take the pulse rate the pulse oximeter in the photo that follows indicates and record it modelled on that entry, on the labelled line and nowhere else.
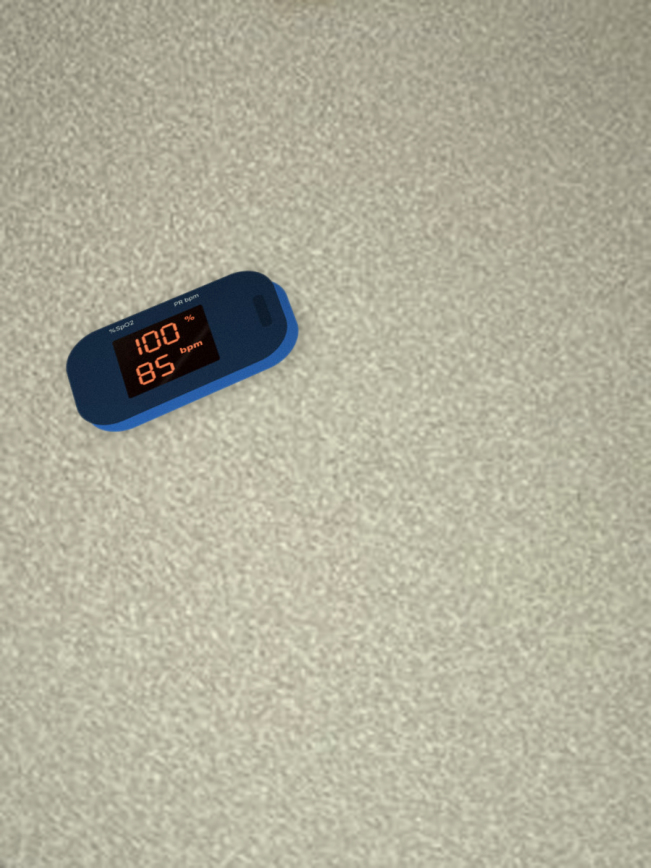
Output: 85,bpm
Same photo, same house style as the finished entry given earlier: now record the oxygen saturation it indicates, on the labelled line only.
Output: 100,%
